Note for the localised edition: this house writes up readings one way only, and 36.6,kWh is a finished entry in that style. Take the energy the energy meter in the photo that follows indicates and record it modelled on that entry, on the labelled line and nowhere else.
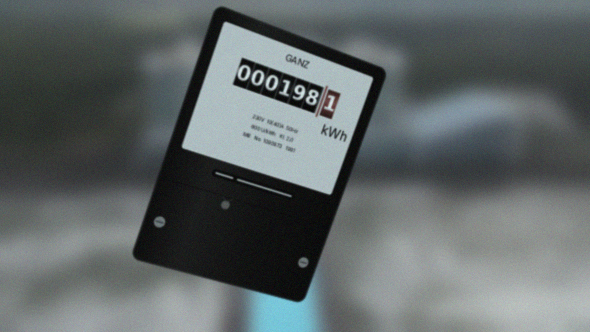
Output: 198.1,kWh
